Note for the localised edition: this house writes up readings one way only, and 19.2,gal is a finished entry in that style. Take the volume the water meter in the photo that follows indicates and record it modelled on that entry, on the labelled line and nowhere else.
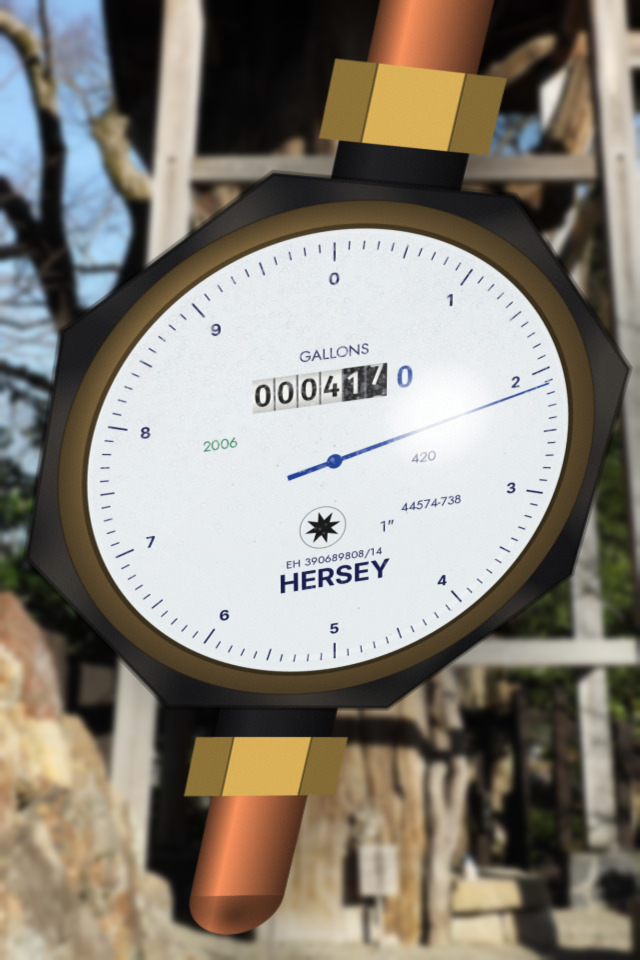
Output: 4172.1,gal
